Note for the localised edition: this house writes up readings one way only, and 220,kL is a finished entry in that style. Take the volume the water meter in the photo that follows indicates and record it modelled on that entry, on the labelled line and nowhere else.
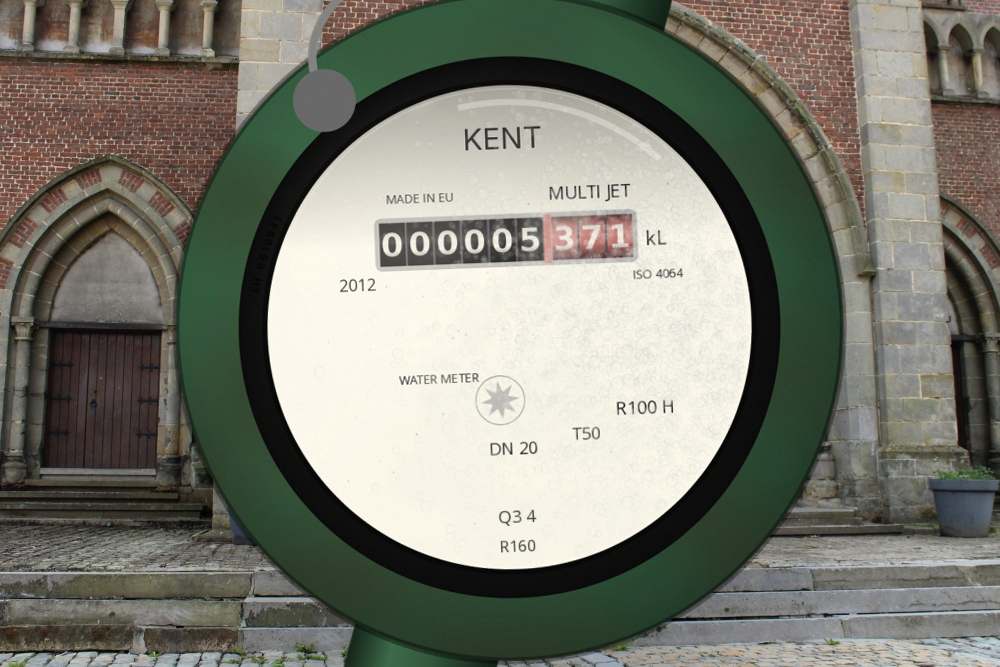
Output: 5.371,kL
